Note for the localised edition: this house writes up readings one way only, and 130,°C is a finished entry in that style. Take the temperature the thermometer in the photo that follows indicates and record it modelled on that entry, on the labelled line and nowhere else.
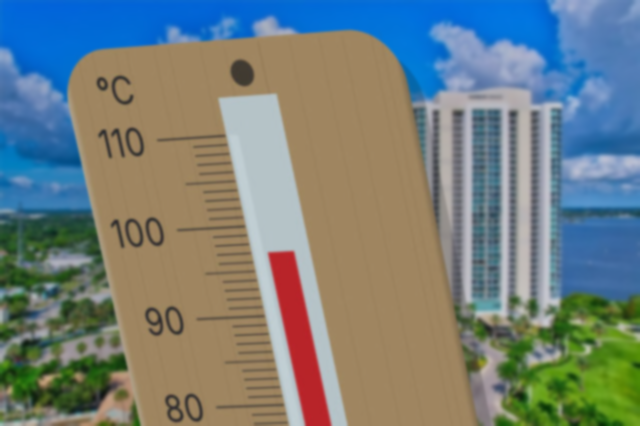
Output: 97,°C
